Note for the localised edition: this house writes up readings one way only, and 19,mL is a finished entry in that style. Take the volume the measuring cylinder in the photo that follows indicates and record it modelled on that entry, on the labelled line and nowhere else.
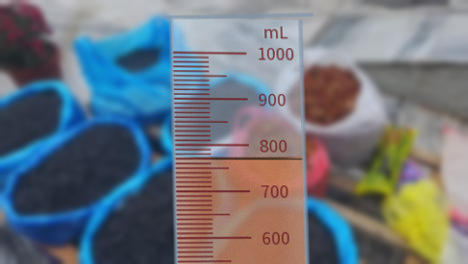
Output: 770,mL
